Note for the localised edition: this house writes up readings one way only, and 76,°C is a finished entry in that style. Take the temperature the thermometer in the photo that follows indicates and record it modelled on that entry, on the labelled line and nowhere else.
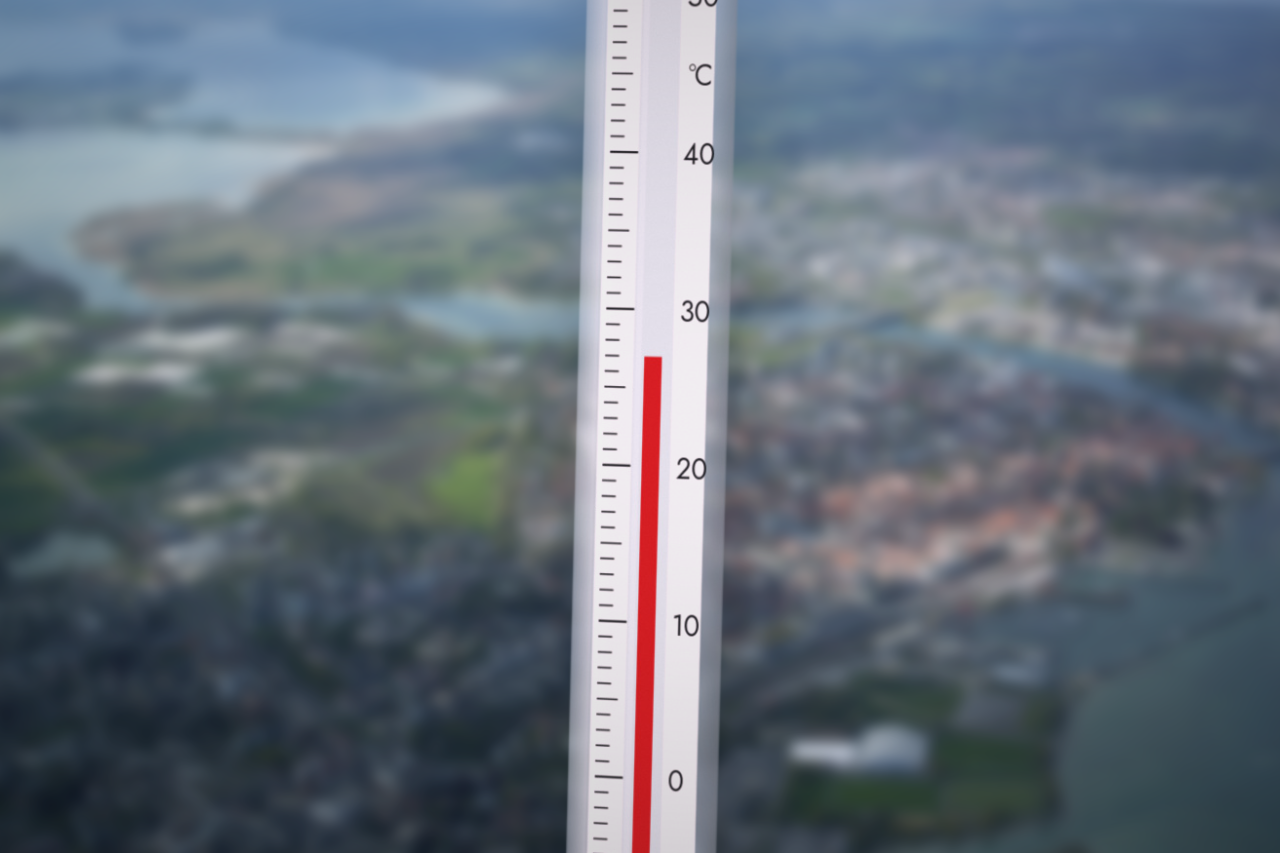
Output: 27,°C
